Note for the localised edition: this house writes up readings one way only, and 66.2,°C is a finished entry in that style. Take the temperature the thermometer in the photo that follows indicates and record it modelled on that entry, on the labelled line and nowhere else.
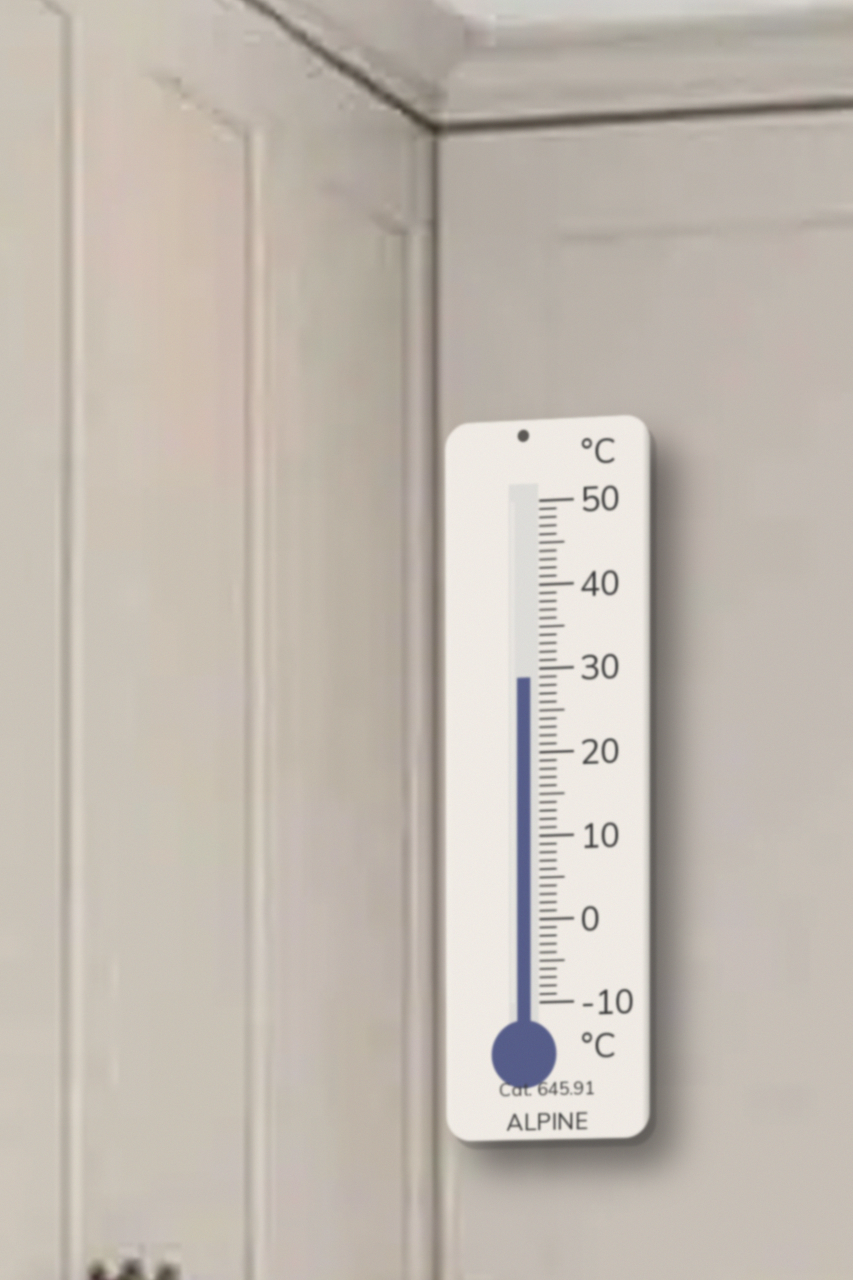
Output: 29,°C
